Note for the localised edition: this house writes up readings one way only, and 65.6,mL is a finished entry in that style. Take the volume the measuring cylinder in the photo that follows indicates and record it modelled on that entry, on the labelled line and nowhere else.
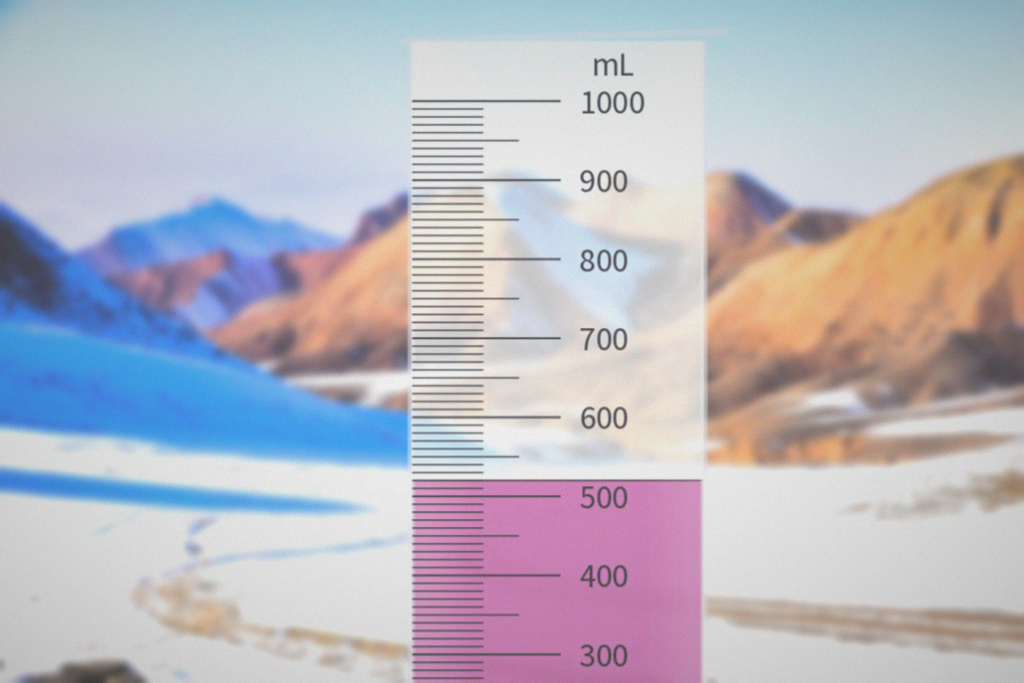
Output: 520,mL
